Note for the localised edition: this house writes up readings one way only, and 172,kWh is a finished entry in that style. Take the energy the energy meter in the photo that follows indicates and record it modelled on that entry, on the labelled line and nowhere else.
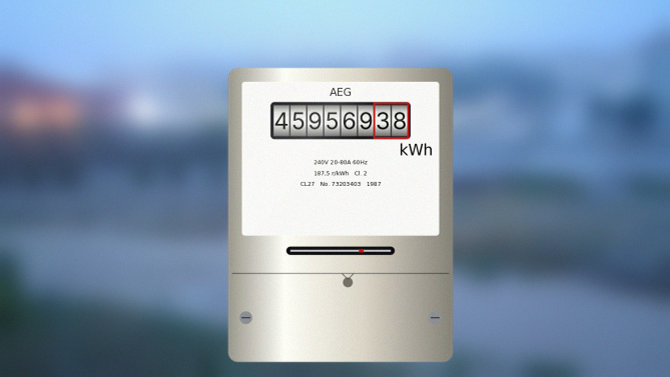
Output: 459569.38,kWh
